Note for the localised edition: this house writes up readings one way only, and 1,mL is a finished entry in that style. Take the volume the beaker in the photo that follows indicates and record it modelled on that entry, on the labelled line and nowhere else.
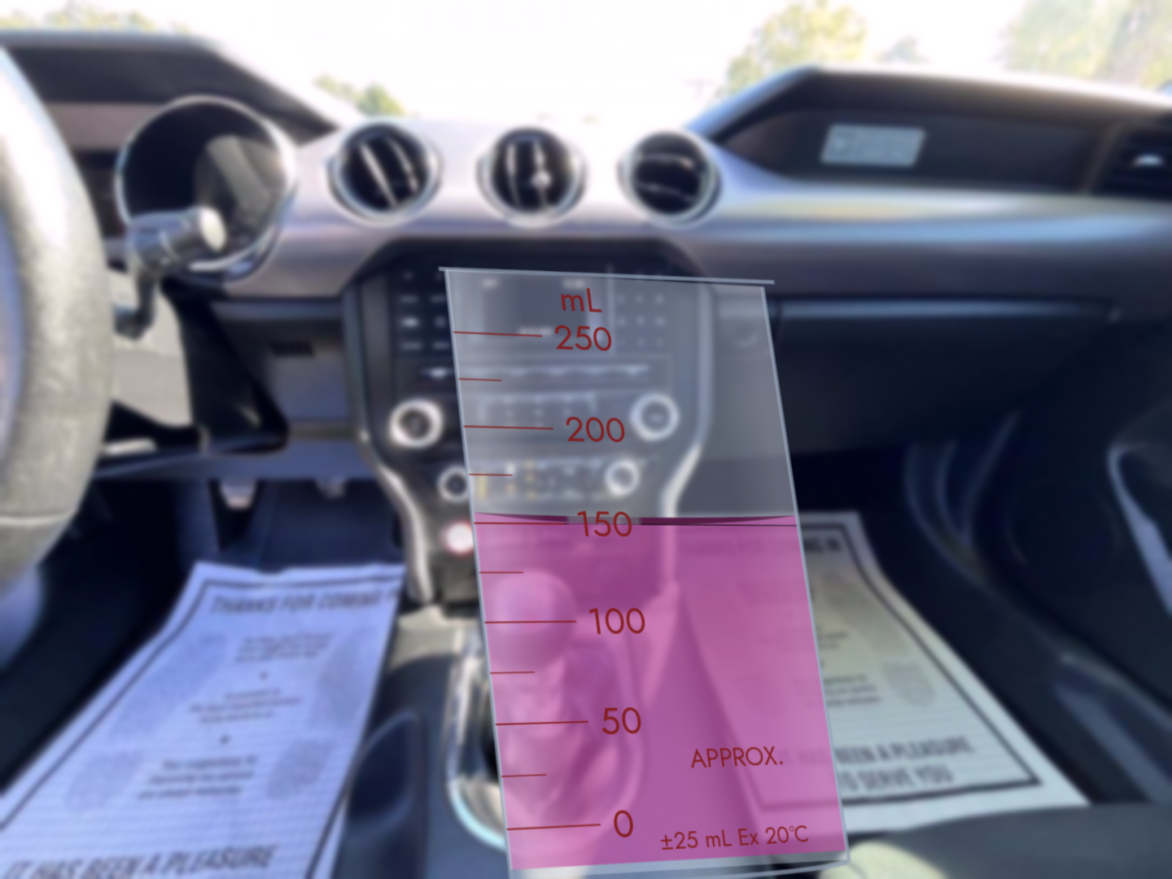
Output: 150,mL
